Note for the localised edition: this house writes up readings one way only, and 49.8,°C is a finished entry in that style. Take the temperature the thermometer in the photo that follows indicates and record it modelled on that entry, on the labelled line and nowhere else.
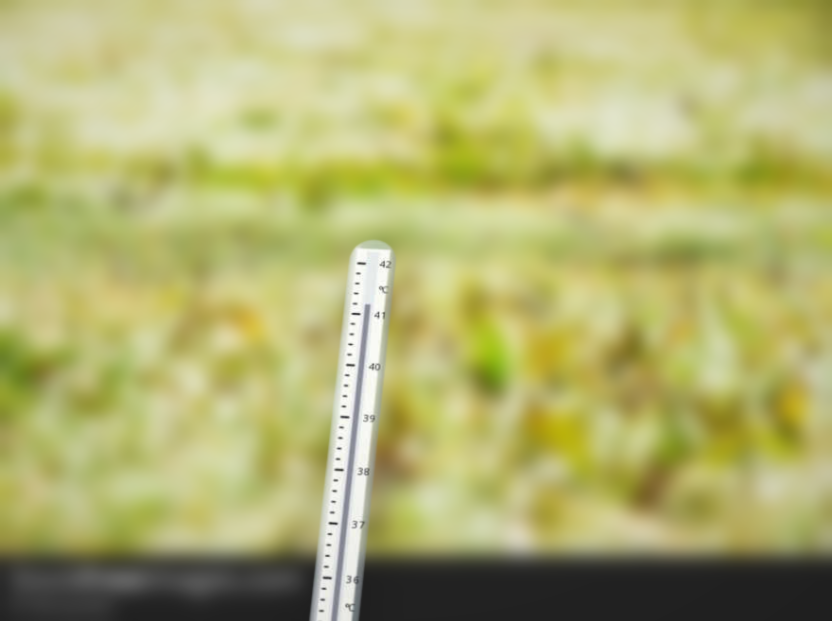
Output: 41.2,°C
